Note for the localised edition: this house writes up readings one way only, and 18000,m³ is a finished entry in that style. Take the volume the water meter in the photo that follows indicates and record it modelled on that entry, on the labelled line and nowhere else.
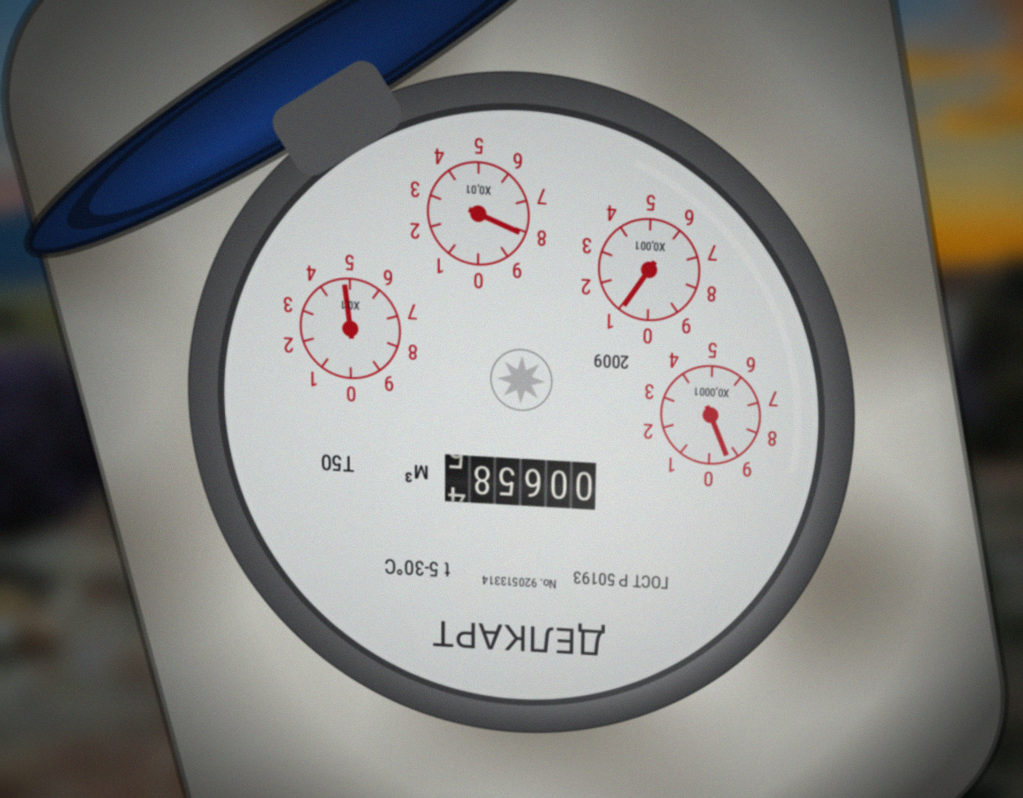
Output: 6584.4809,m³
